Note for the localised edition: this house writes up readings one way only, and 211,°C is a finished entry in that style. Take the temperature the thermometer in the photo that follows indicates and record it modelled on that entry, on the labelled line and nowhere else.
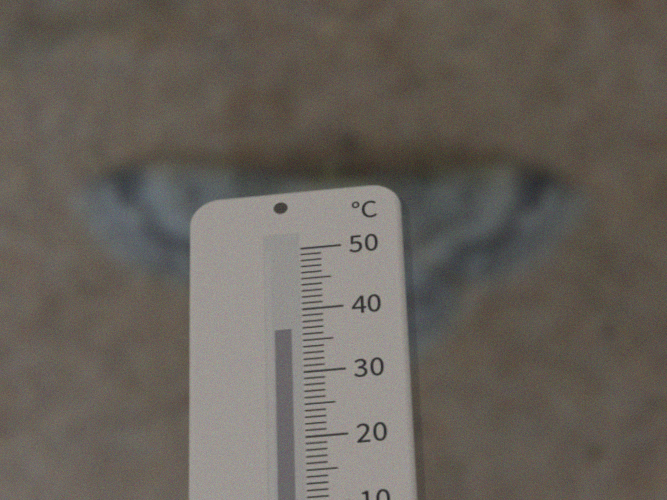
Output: 37,°C
